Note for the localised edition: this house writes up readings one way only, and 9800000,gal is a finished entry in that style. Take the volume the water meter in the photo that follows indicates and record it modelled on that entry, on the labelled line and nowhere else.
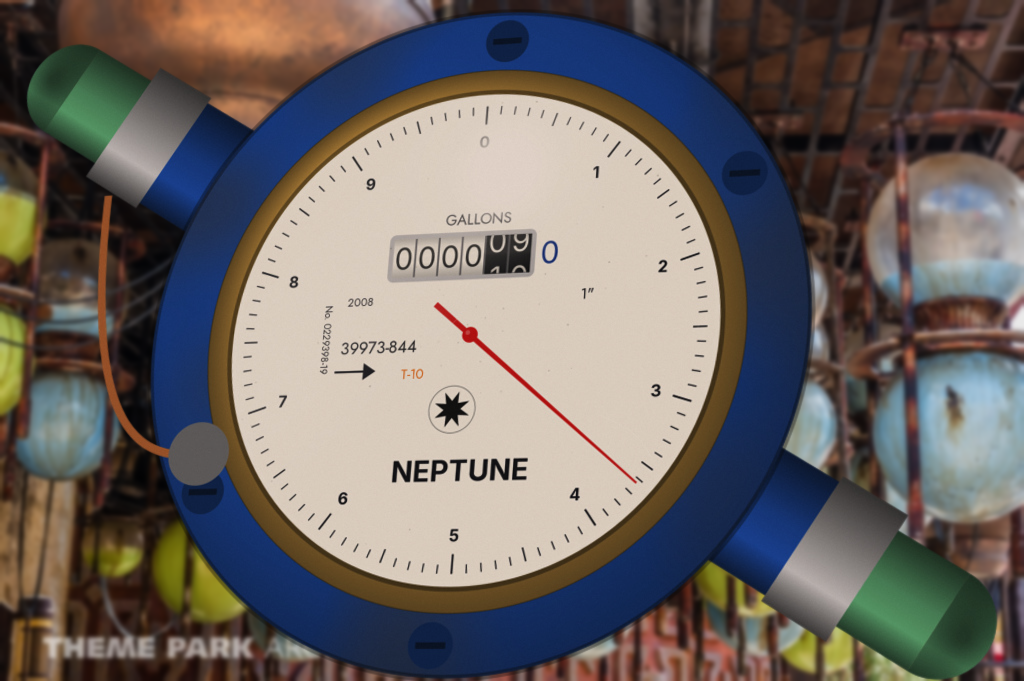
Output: 93.6,gal
